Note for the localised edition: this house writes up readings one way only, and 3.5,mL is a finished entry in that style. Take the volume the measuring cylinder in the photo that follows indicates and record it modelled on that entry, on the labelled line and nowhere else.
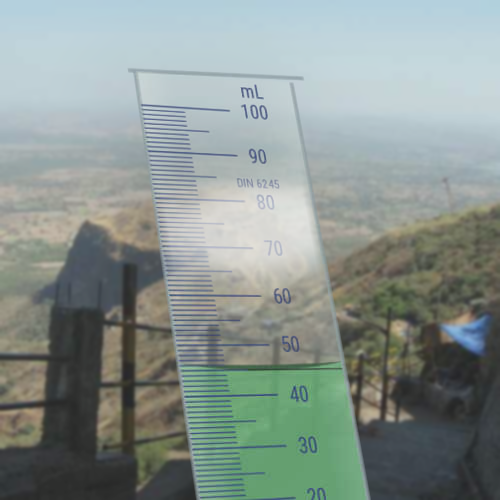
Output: 45,mL
